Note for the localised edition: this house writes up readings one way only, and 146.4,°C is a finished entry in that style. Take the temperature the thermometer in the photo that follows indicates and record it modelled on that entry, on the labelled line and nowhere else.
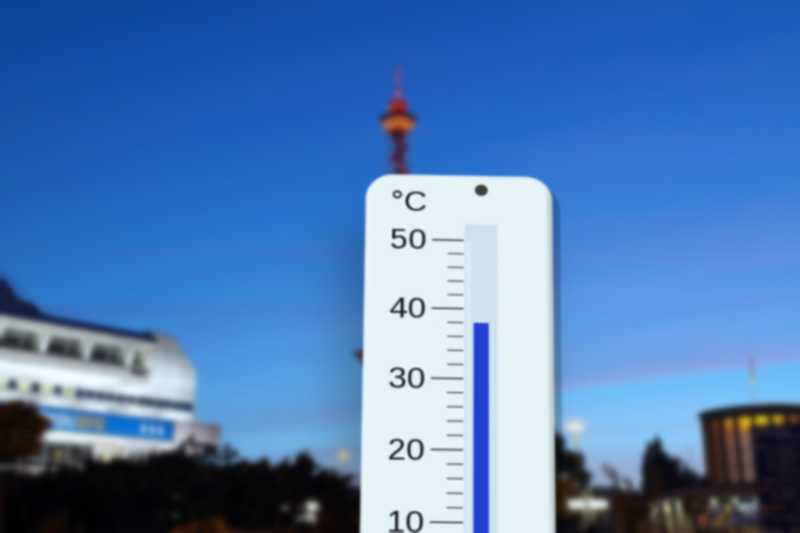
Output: 38,°C
